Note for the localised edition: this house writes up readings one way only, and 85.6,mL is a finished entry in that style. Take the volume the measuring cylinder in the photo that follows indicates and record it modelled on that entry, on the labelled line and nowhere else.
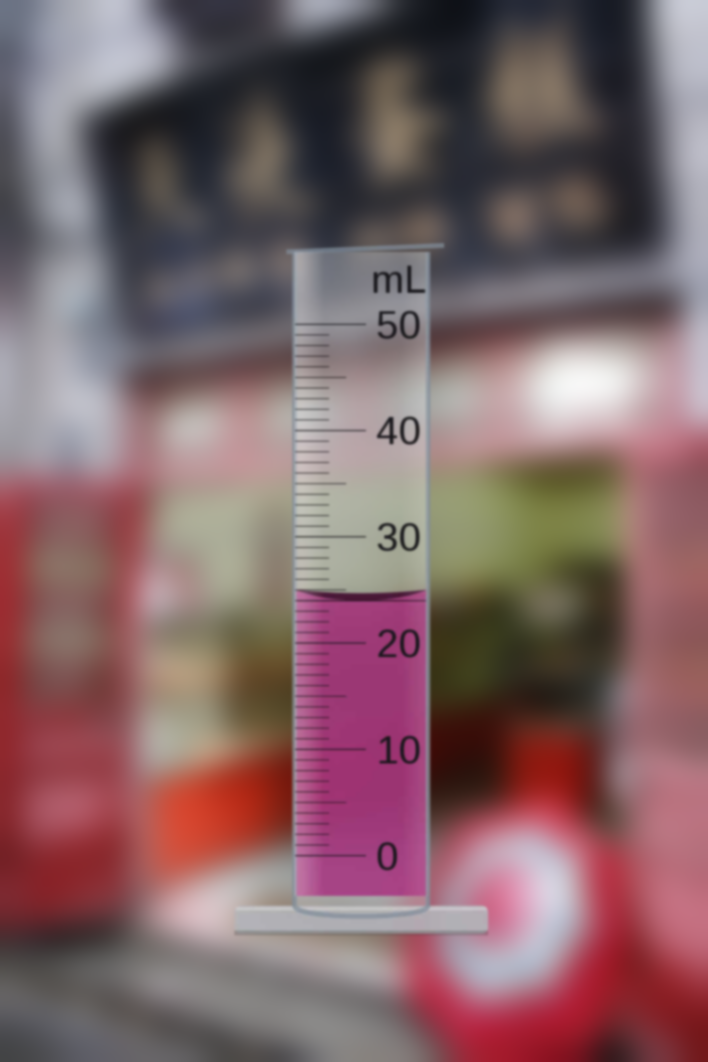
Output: 24,mL
